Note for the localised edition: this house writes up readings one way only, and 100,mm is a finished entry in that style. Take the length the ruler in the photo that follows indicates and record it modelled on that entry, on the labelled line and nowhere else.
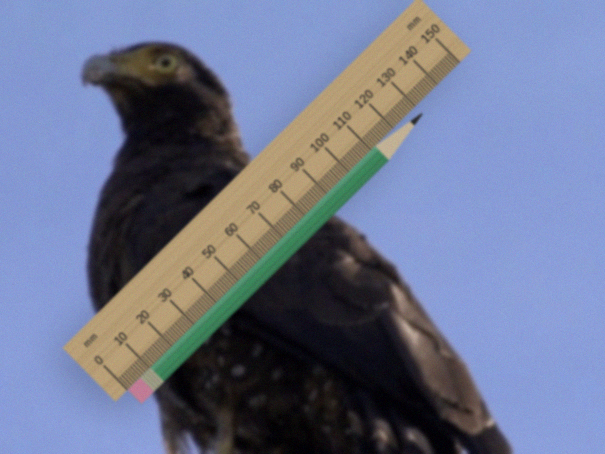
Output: 130,mm
